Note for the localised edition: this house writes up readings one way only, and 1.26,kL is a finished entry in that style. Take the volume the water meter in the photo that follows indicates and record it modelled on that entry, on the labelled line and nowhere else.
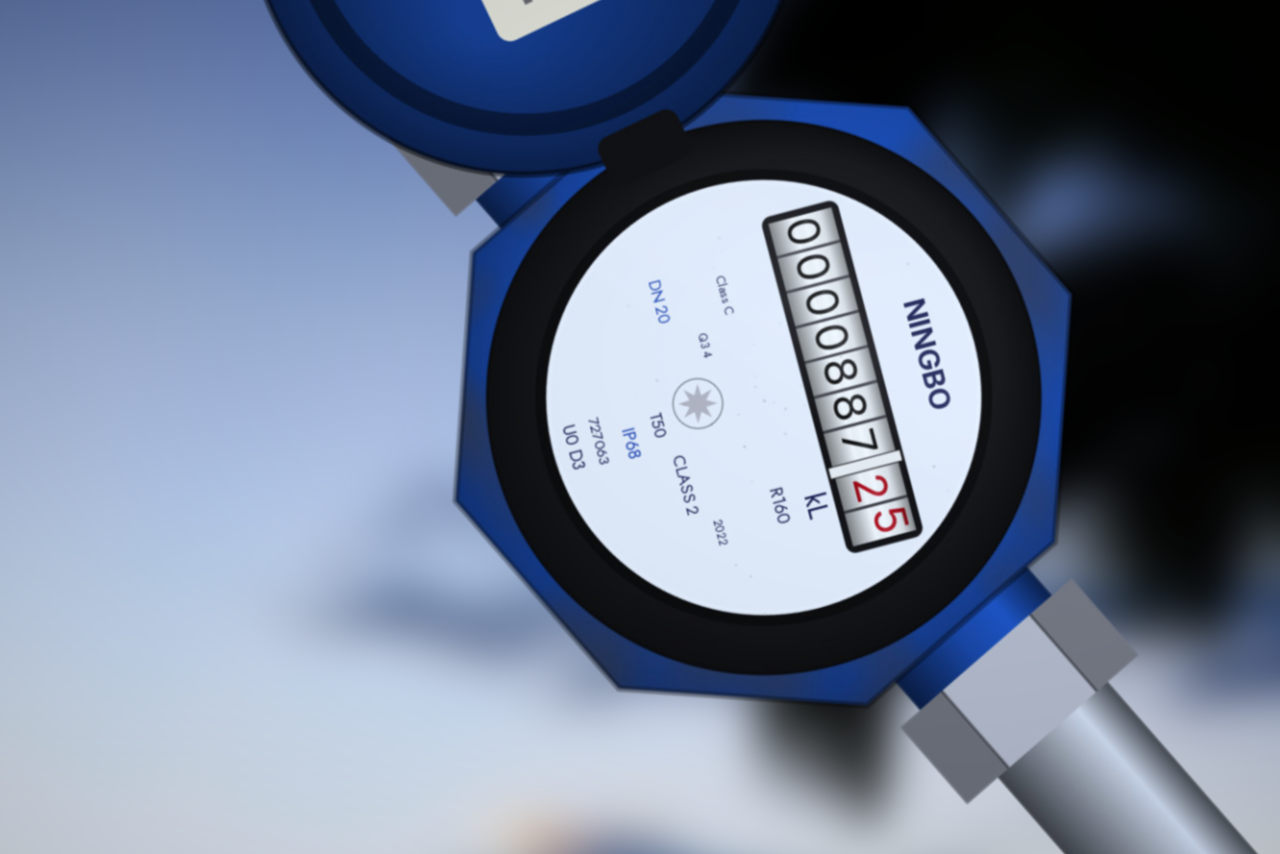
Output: 887.25,kL
